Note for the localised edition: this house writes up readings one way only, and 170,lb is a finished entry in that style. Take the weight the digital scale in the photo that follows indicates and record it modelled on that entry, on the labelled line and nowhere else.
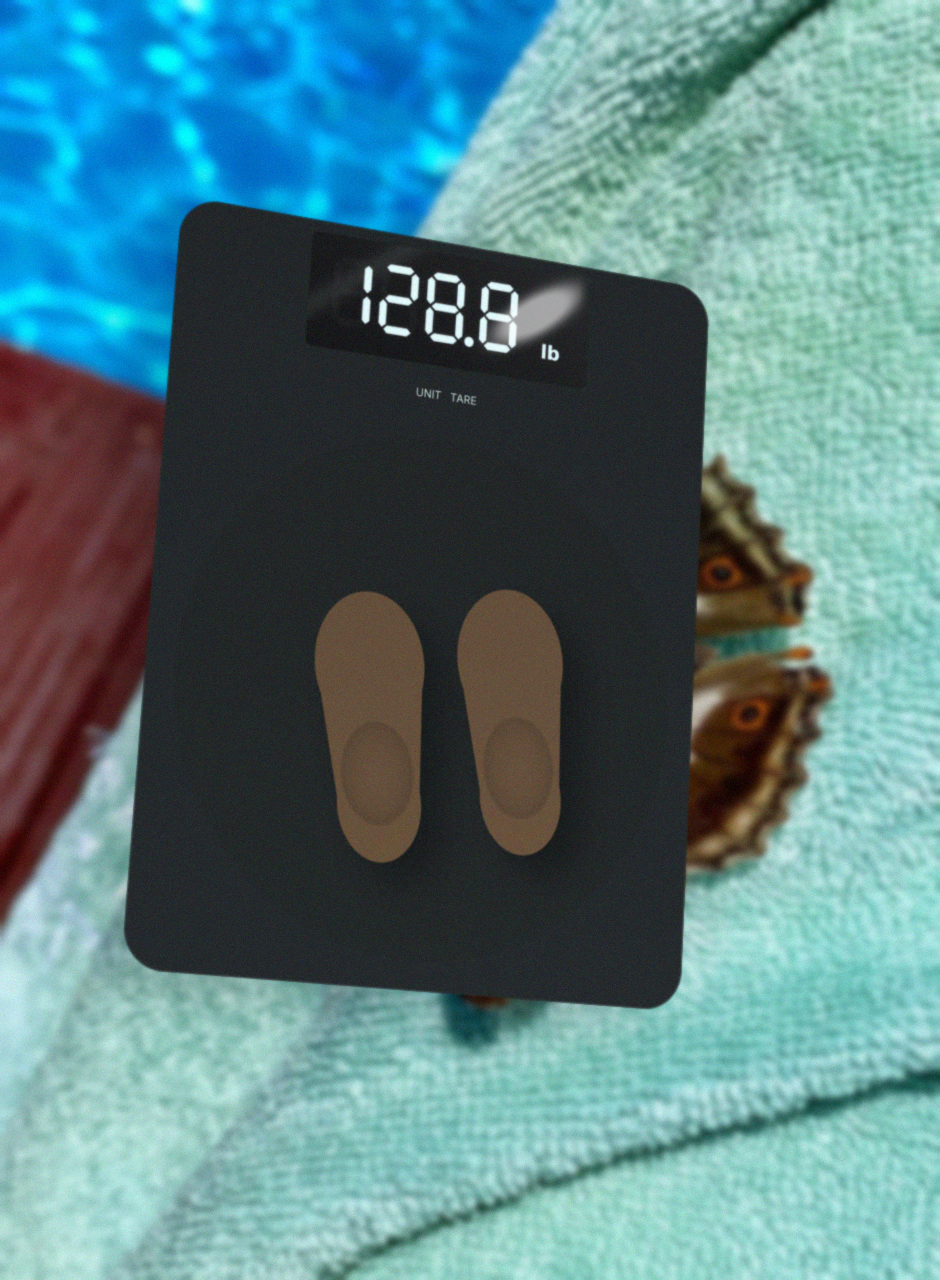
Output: 128.8,lb
